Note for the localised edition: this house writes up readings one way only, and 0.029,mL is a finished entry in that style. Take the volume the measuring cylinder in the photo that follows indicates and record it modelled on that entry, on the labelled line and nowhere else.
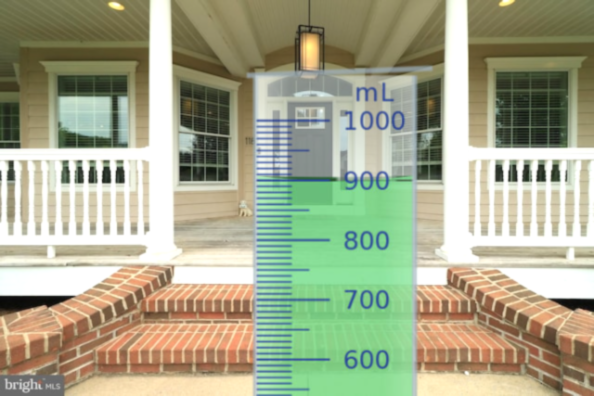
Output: 900,mL
